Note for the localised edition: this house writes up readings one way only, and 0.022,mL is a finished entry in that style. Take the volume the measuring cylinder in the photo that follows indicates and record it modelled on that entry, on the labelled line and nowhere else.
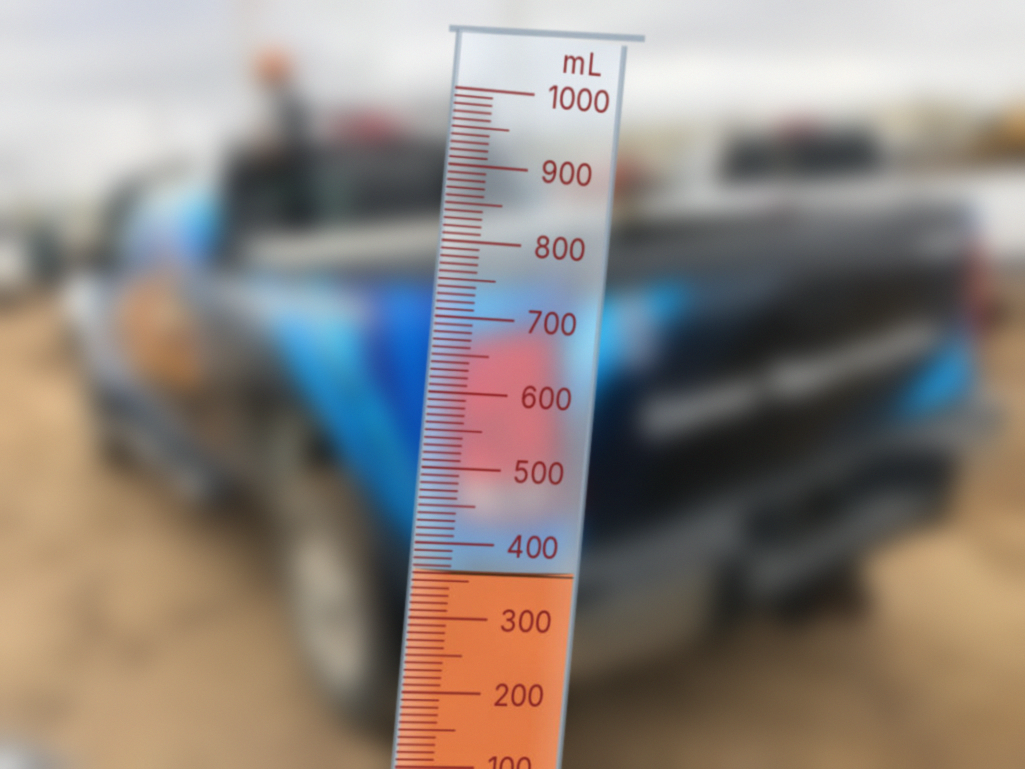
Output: 360,mL
